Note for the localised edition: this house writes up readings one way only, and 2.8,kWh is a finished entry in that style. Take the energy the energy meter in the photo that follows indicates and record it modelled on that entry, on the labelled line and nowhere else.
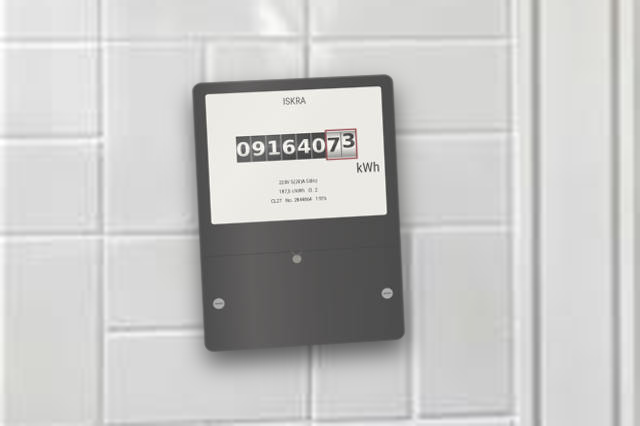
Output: 91640.73,kWh
